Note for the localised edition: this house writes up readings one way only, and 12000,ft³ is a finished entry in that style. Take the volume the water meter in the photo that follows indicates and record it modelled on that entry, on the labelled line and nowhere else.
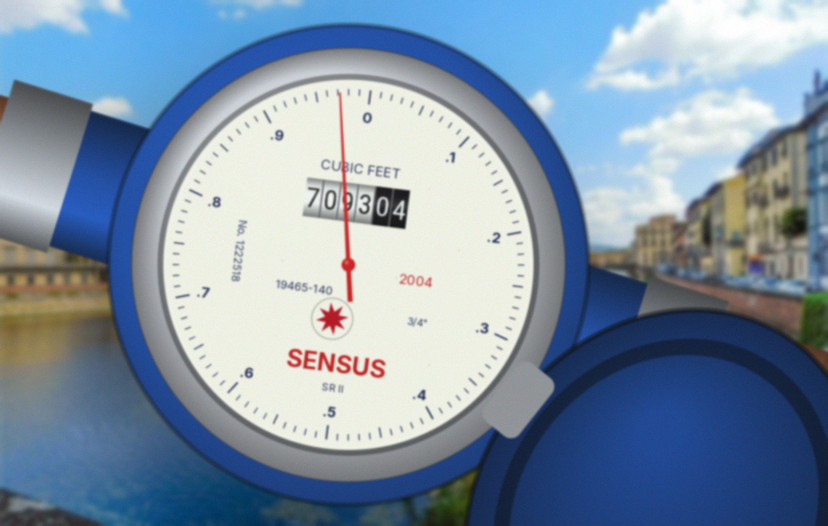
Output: 709303.97,ft³
